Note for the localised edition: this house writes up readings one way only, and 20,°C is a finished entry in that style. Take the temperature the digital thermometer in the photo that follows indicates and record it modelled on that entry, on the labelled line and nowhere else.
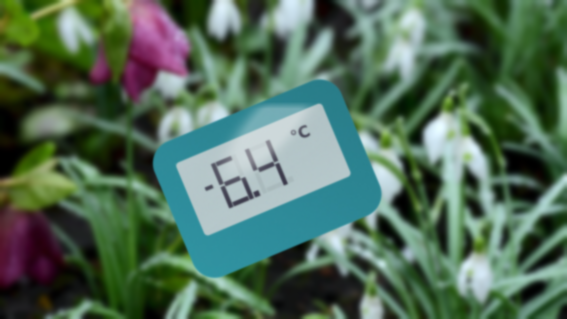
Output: -6.4,°C
